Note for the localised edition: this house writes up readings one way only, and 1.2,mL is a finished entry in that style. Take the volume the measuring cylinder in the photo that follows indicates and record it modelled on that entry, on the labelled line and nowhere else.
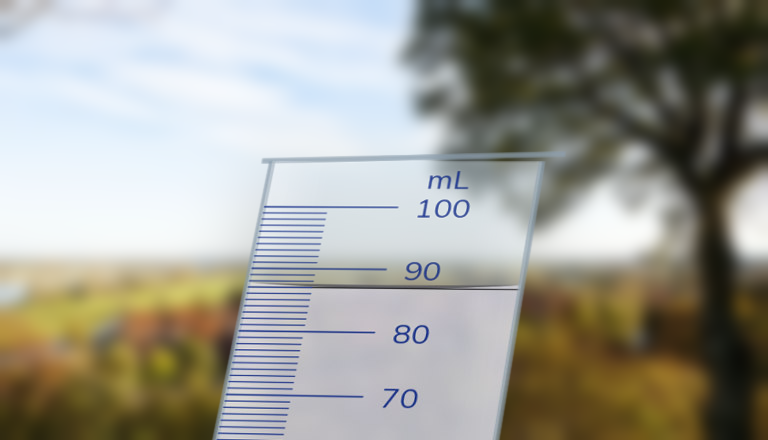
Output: 87,mL
